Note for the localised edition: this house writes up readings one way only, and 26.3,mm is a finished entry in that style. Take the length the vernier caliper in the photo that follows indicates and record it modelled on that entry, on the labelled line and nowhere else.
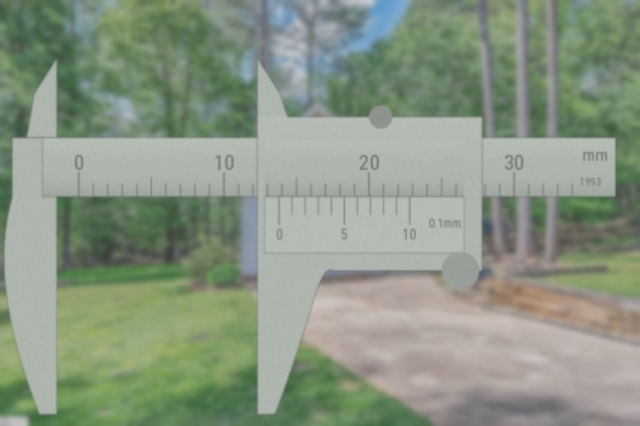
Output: 13.8,mm
